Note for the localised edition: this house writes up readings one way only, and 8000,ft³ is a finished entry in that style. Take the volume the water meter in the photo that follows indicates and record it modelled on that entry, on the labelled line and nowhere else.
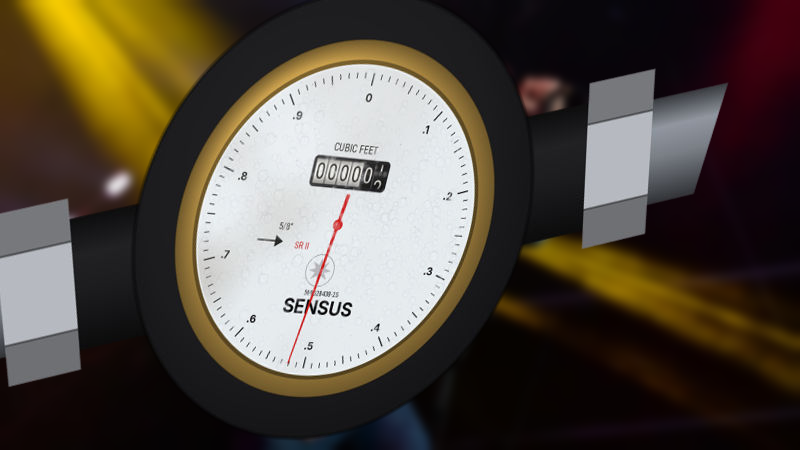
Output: 1.52,ft³
